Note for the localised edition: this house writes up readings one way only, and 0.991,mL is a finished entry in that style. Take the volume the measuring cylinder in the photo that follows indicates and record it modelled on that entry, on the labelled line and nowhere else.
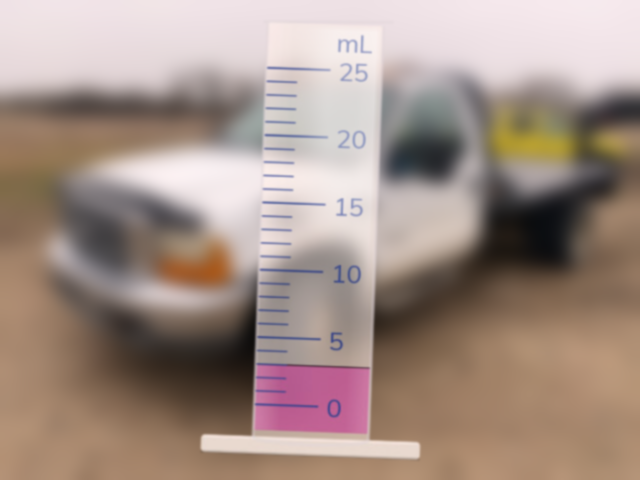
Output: 3,mL
